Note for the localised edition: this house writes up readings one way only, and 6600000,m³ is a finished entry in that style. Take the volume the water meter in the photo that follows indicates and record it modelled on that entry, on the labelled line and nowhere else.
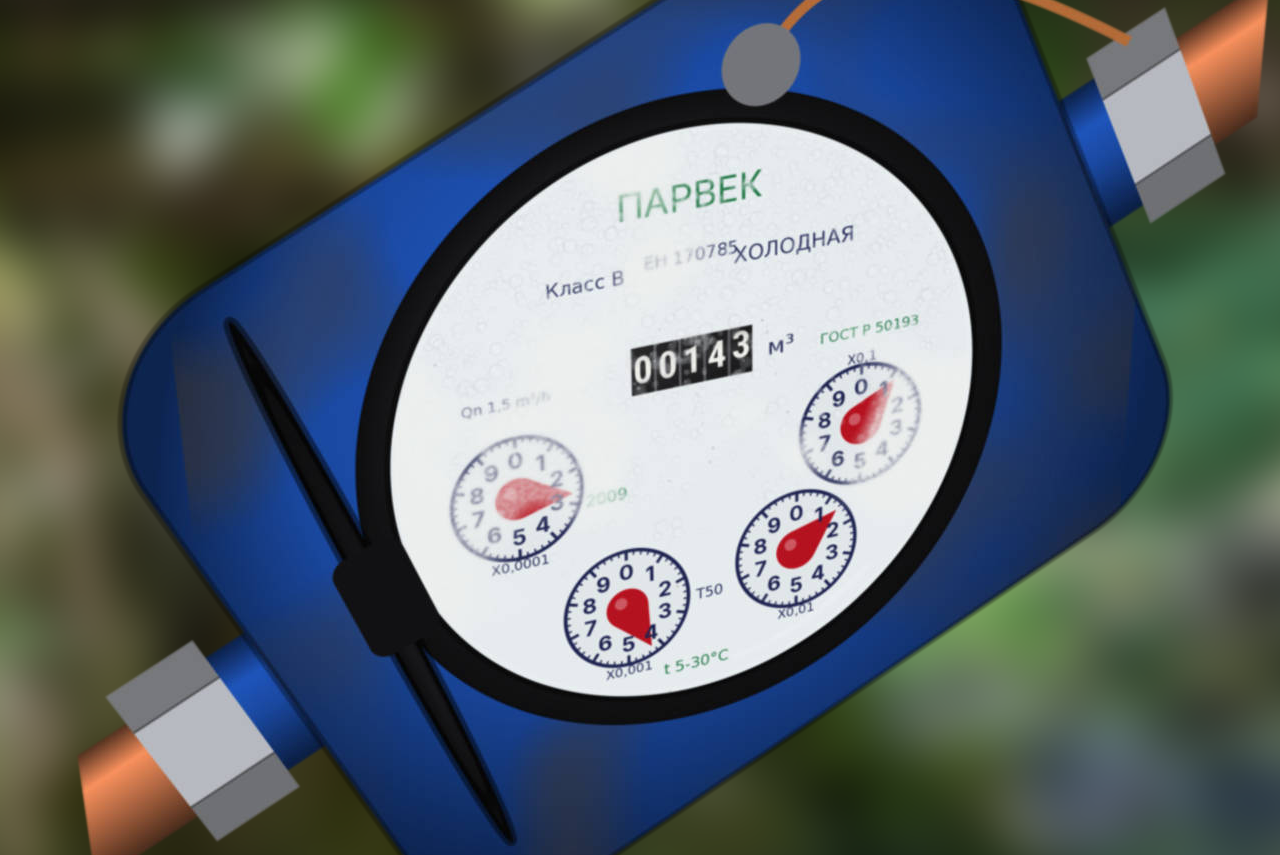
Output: 143.1142,m³
